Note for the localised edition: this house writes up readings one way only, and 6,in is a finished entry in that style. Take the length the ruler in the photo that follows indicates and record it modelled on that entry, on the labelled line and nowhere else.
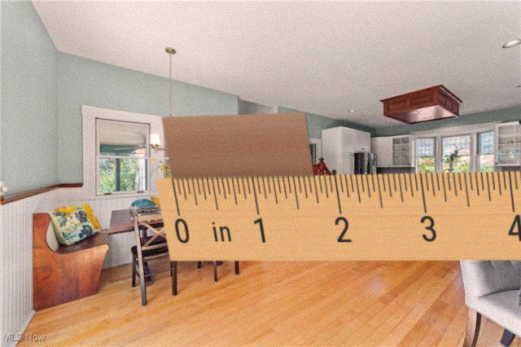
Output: 1.75,in
